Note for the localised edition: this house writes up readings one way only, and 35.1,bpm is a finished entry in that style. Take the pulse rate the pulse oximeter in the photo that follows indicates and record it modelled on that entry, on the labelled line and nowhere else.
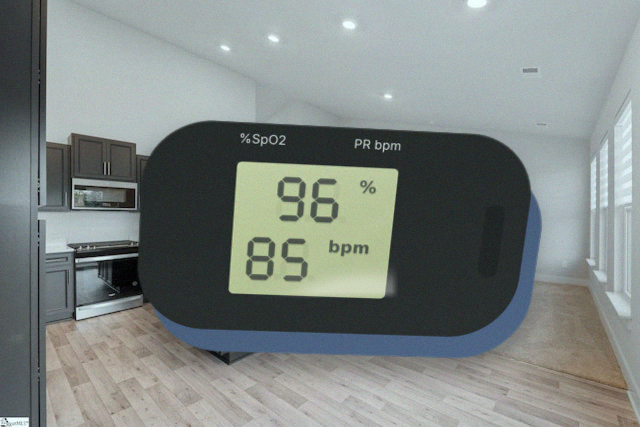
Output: 85,bpm
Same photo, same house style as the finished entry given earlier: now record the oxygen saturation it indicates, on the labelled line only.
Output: 96,%
